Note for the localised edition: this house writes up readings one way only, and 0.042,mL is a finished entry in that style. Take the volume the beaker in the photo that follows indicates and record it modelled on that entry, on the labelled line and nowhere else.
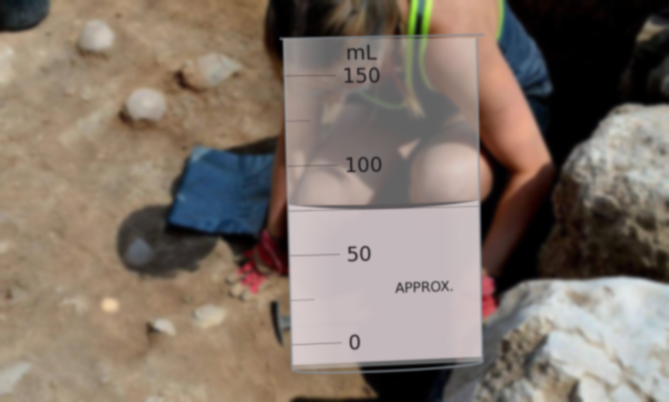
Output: 75,mL
